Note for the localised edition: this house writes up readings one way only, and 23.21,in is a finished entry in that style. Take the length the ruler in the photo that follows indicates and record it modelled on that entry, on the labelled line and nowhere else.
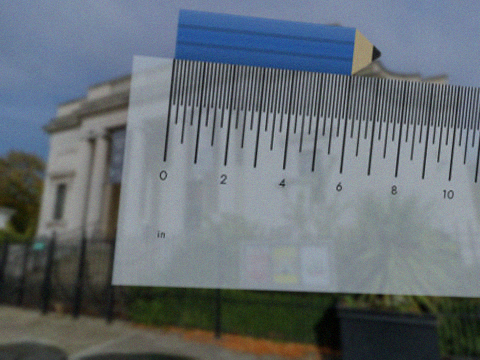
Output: 7,in
